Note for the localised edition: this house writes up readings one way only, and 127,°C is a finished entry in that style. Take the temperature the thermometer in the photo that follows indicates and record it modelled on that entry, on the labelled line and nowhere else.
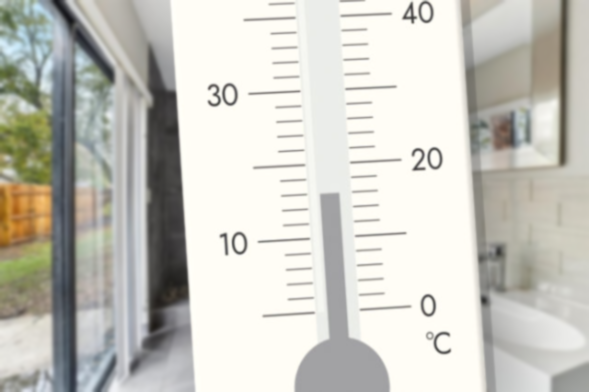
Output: 16,°C
